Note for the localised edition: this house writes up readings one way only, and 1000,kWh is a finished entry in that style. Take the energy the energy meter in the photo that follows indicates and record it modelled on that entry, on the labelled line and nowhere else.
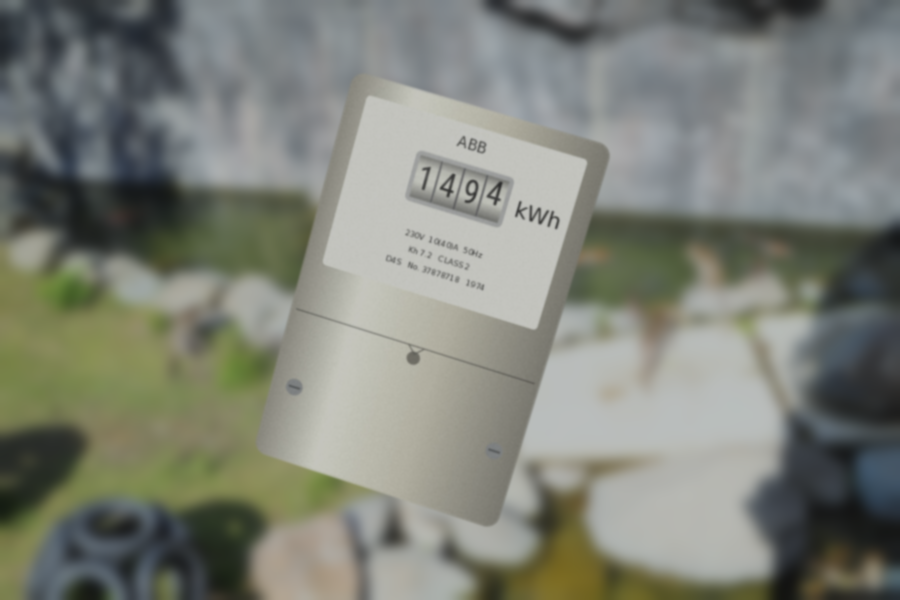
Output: 1494,kWh
